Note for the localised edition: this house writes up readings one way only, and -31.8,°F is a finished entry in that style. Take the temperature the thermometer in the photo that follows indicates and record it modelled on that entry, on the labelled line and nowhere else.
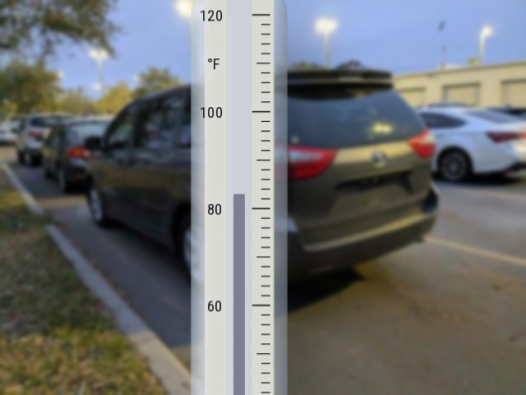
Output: 83,°F
